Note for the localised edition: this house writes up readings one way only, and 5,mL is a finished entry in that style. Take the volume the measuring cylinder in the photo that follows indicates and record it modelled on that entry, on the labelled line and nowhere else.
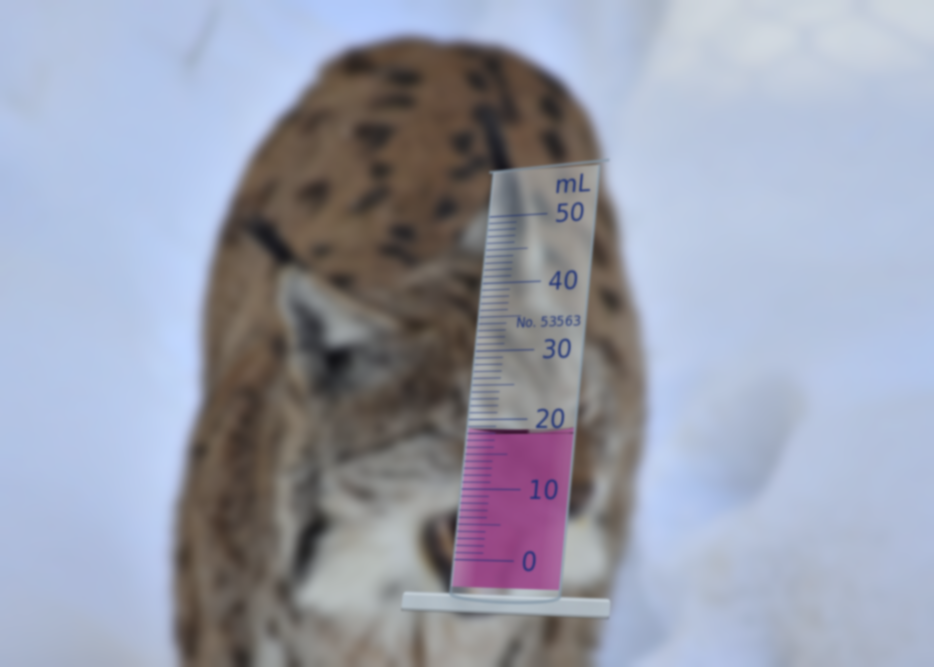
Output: 18,mL
